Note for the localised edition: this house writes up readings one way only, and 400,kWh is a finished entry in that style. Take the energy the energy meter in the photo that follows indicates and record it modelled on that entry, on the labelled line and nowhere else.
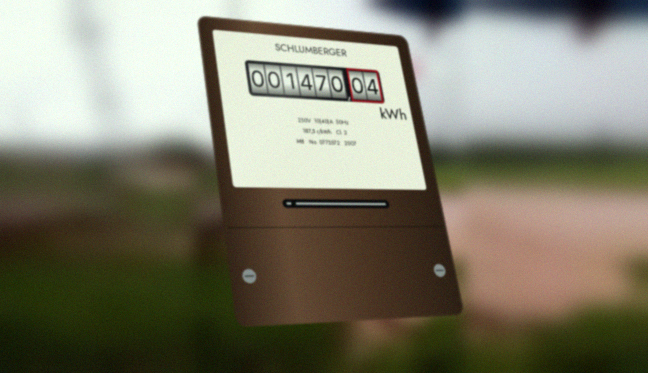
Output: 1470.04,kWh
